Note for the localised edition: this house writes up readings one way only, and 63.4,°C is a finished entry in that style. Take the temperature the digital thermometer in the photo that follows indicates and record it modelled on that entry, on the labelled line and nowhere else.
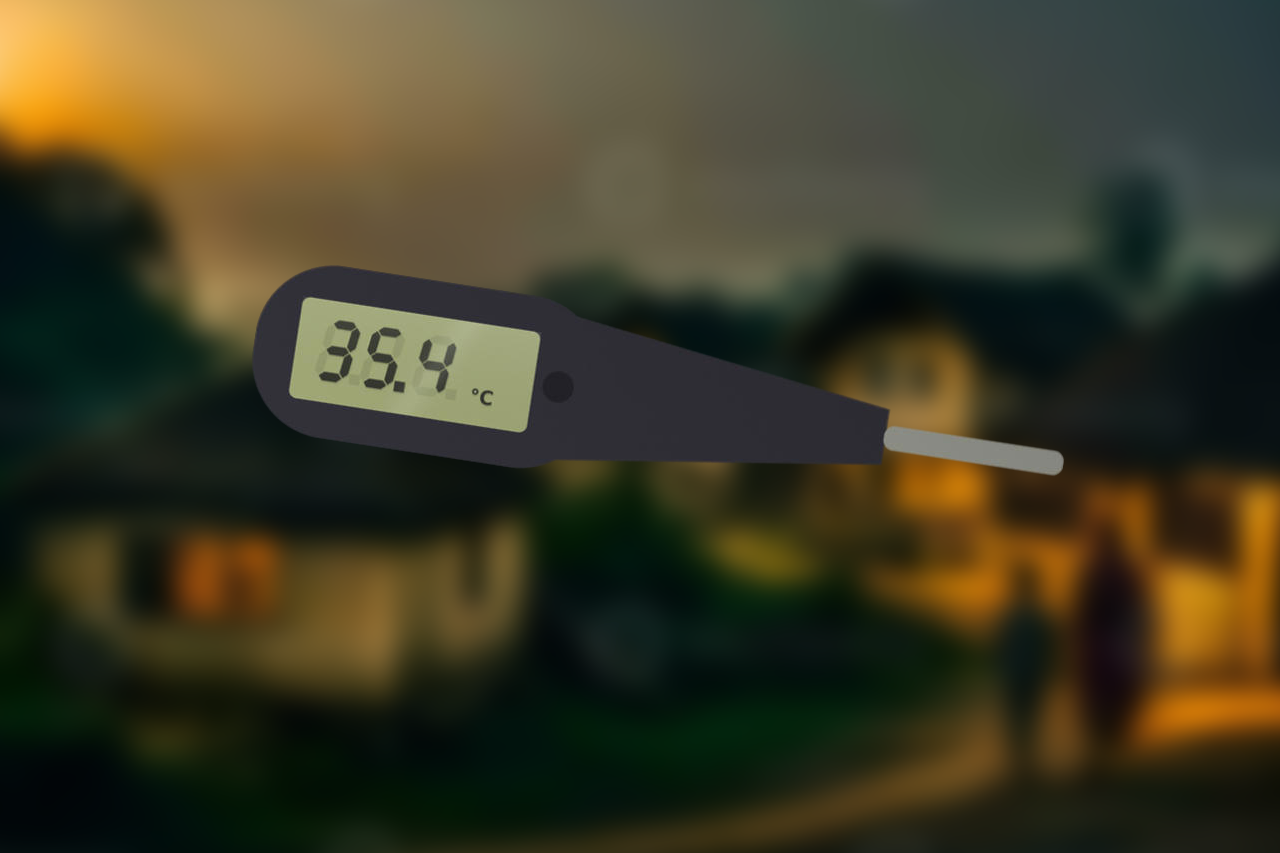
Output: 35.4,°C
